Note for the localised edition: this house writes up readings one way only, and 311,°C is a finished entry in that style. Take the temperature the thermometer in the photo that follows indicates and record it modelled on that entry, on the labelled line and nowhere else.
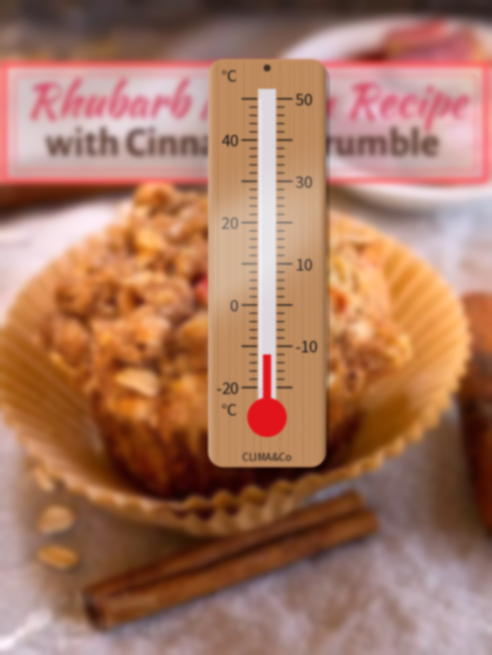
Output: -12,°C
